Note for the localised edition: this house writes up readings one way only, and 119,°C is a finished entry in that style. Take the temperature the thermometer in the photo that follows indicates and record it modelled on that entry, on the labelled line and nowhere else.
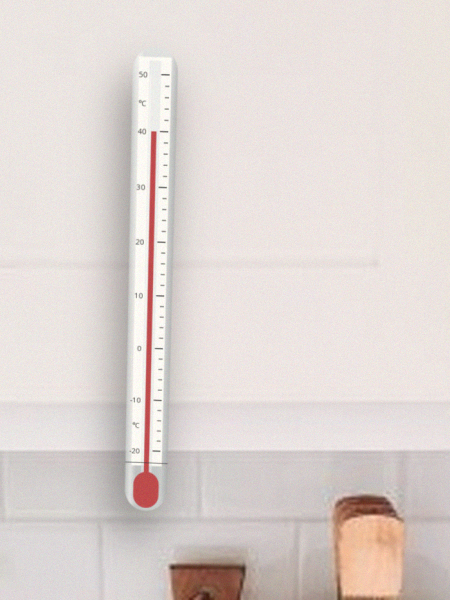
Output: 40,°C
